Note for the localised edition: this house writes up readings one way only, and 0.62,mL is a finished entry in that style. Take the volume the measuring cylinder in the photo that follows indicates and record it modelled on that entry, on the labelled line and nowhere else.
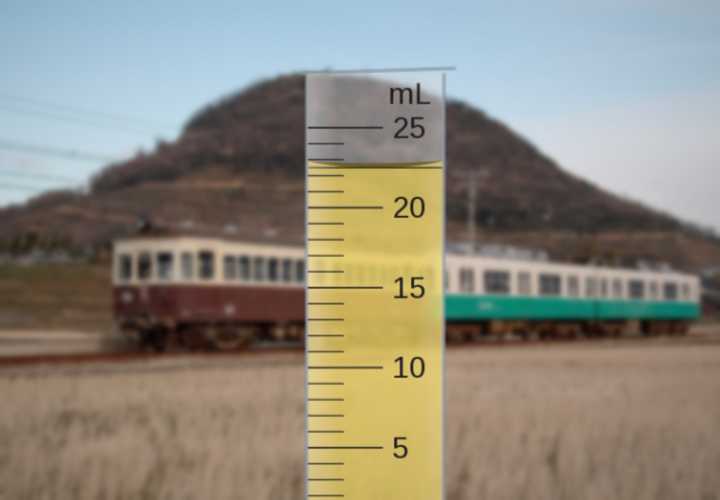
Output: 22.5,mL
